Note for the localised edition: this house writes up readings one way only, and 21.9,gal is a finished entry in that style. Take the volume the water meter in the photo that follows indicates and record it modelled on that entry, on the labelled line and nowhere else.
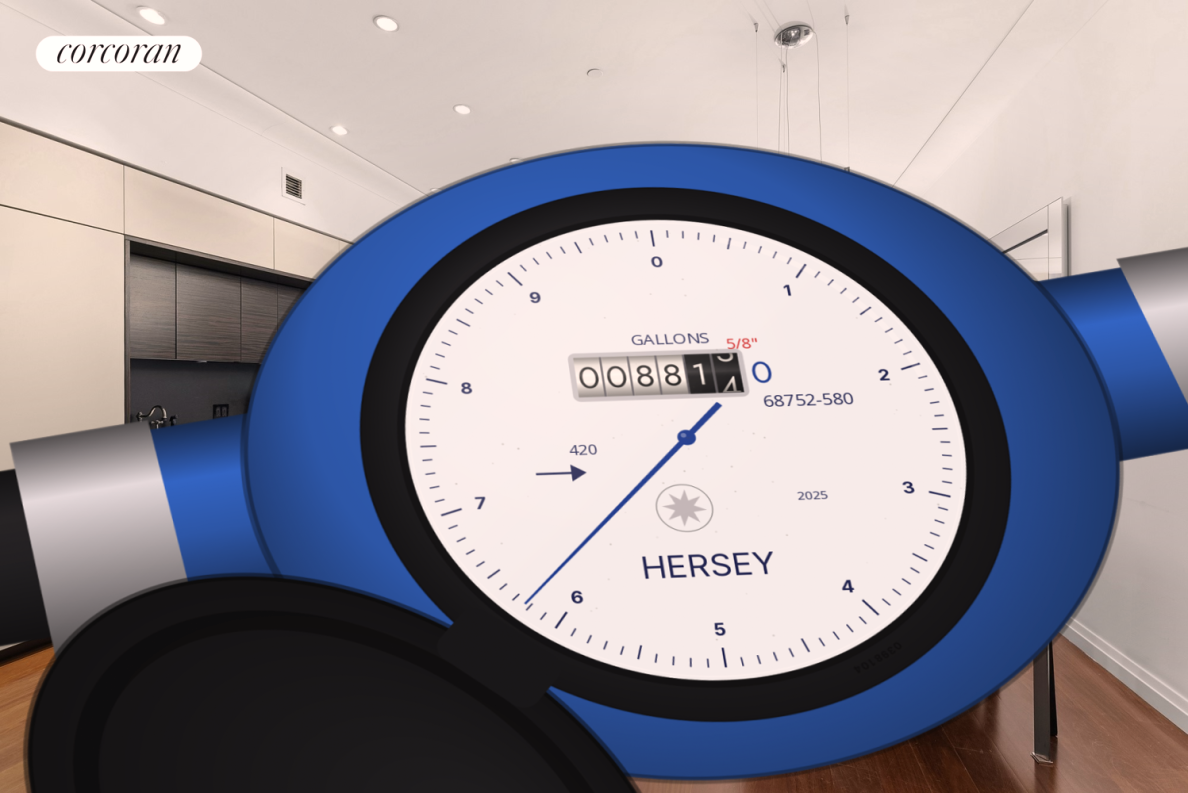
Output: 88136.2,gal
